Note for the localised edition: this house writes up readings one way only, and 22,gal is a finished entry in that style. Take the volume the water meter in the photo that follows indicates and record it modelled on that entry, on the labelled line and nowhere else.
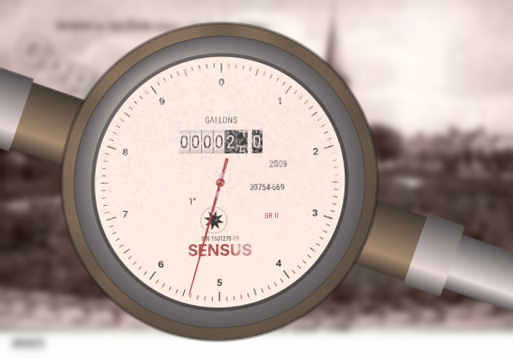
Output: 245.4,gal
